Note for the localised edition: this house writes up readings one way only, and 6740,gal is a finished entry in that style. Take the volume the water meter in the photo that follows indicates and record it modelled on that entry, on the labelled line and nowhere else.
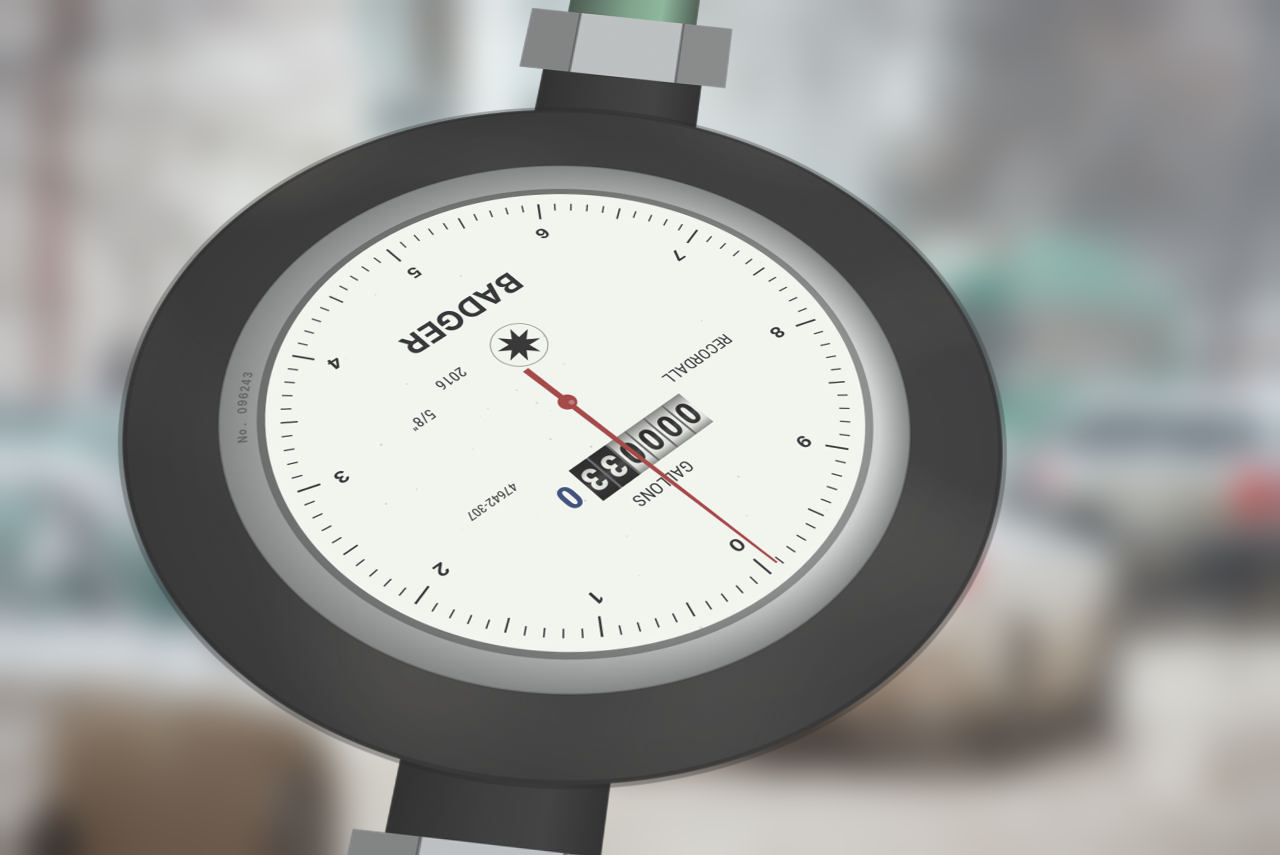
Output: 329.9,gal
